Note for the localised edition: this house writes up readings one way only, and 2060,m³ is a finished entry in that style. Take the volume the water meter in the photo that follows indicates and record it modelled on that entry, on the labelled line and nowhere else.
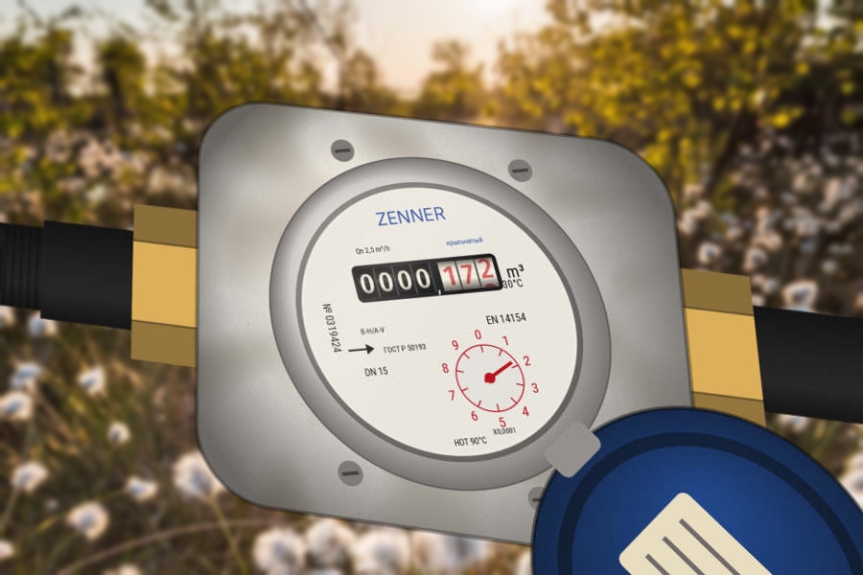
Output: 0.1721,m³
